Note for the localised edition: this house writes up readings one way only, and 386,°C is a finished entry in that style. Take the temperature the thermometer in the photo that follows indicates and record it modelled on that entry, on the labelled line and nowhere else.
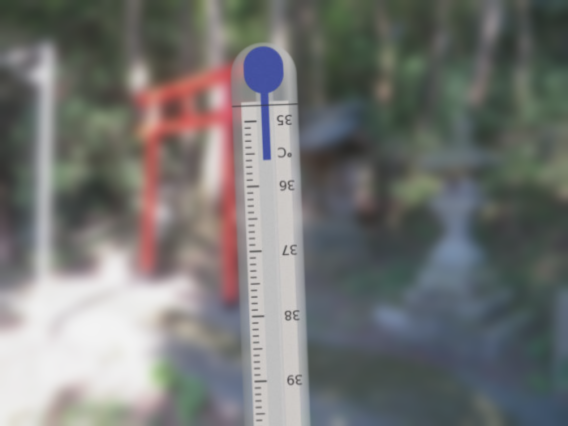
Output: 35.6,°C
